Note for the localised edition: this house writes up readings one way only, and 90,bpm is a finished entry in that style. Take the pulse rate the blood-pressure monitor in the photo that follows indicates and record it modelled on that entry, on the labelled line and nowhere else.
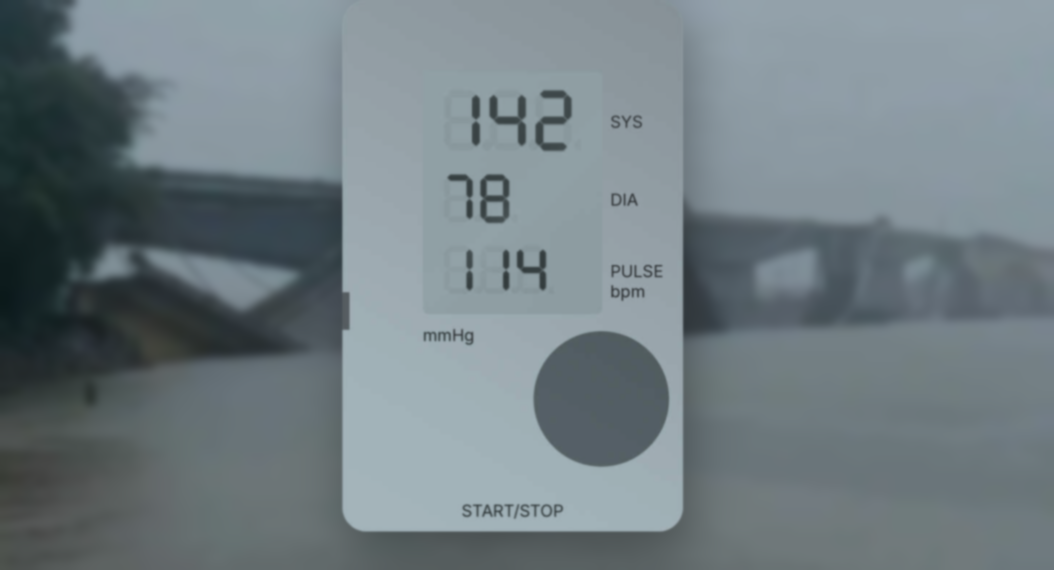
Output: 114,bpm
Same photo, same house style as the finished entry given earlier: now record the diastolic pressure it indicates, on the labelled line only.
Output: 78,mmHg
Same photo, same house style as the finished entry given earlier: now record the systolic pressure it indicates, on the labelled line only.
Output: 142,mmHg
